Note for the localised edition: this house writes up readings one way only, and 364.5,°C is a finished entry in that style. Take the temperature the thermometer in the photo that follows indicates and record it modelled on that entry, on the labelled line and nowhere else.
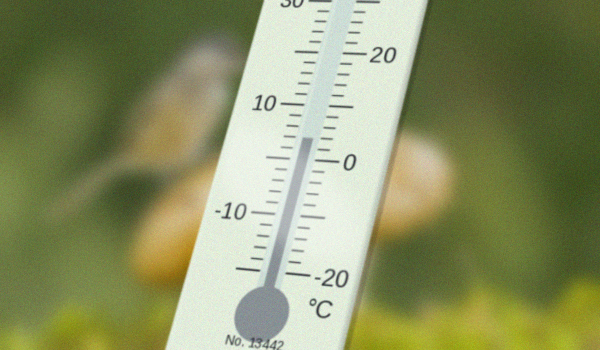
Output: 4,°C
